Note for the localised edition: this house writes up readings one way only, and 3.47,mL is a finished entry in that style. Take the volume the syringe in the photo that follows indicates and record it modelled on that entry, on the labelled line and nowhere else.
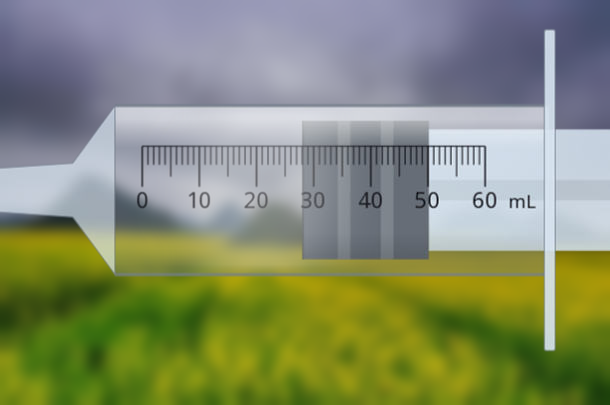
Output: 28,mL
